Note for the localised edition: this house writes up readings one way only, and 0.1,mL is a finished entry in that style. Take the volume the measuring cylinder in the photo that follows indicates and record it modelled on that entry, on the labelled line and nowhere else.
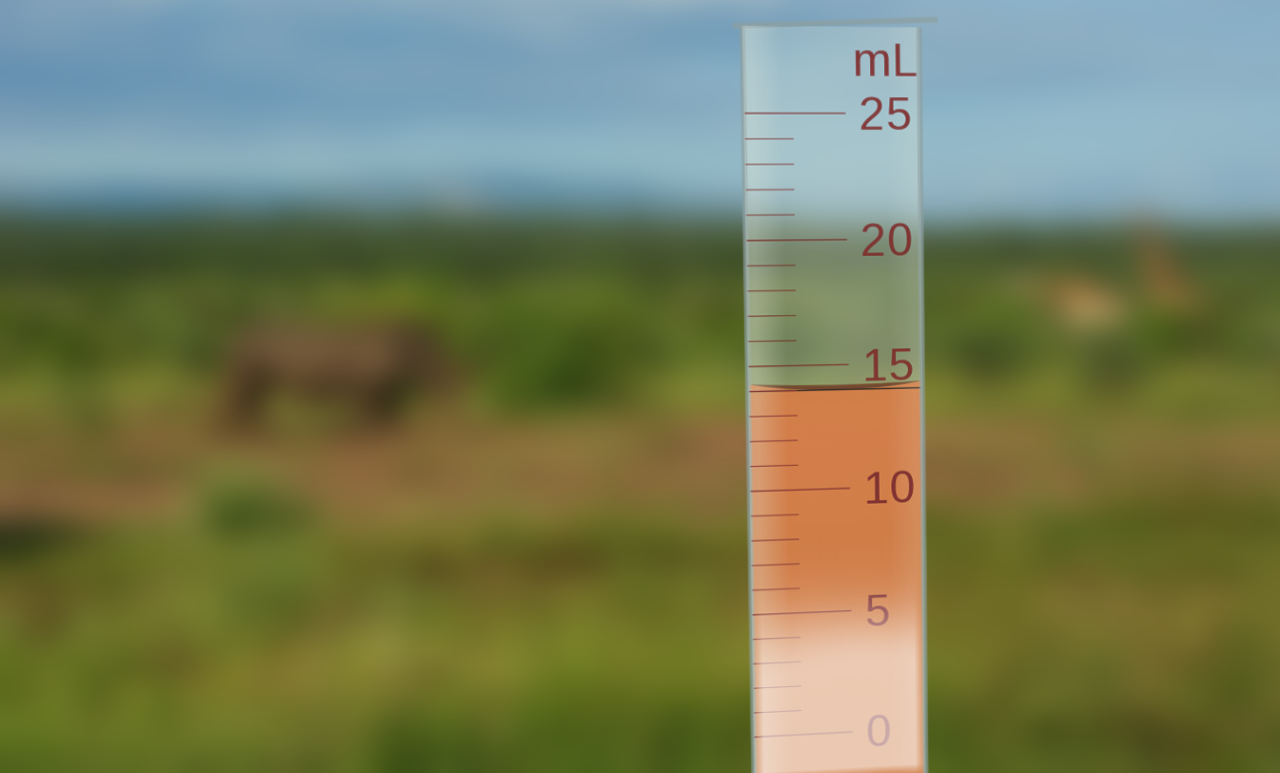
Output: 14,mL
